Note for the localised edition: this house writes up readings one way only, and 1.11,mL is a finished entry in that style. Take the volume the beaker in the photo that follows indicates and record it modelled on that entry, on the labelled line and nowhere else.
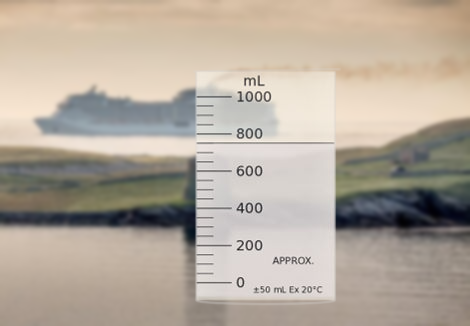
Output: 750,mL
